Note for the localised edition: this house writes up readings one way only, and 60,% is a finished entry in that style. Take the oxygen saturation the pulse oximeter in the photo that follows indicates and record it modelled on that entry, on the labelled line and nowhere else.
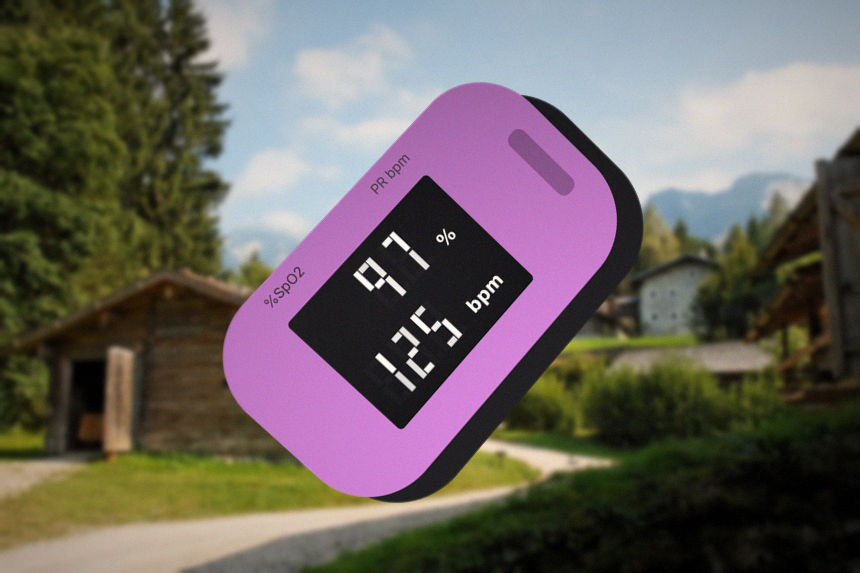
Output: 97,%
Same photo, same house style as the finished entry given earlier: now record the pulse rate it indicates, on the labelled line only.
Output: 125,bpm
